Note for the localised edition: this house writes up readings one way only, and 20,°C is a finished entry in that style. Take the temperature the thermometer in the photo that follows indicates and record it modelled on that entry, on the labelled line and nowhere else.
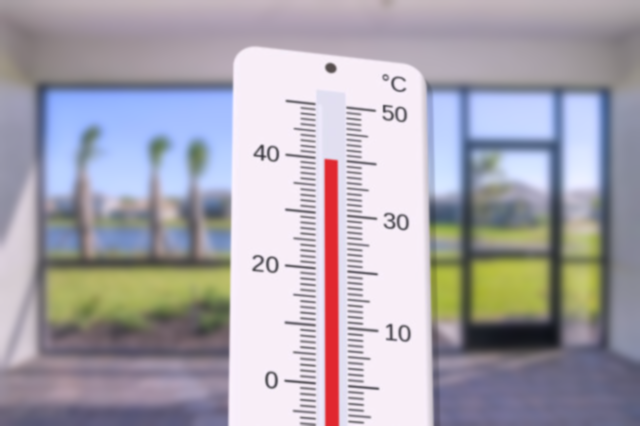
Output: 40,°C
